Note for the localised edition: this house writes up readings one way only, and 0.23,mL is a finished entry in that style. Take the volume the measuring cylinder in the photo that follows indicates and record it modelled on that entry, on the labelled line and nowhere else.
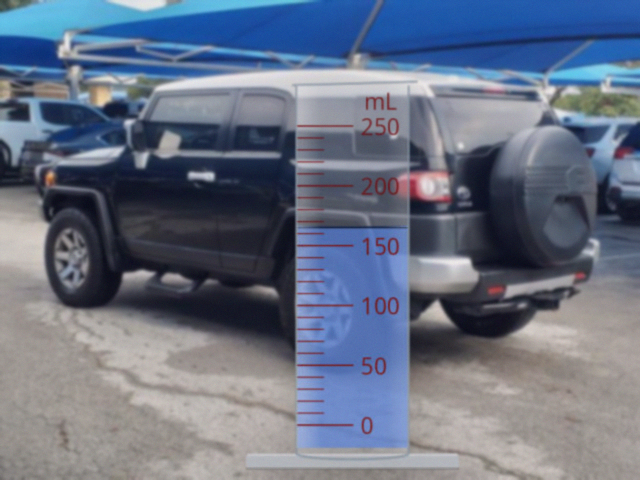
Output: 165,mL
